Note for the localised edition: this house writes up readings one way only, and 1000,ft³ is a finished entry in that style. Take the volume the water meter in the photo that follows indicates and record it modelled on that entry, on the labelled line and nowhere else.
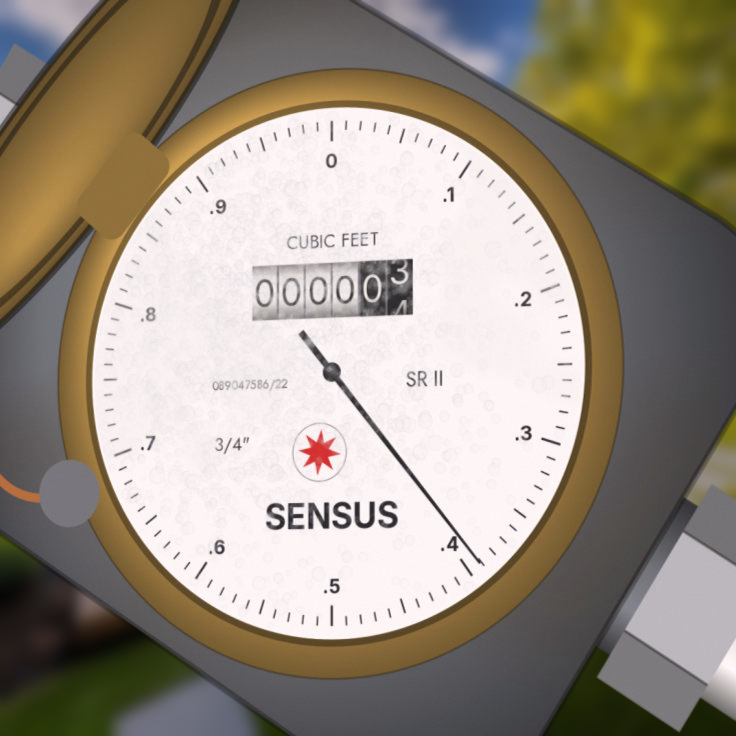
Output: 3.39,ft³
